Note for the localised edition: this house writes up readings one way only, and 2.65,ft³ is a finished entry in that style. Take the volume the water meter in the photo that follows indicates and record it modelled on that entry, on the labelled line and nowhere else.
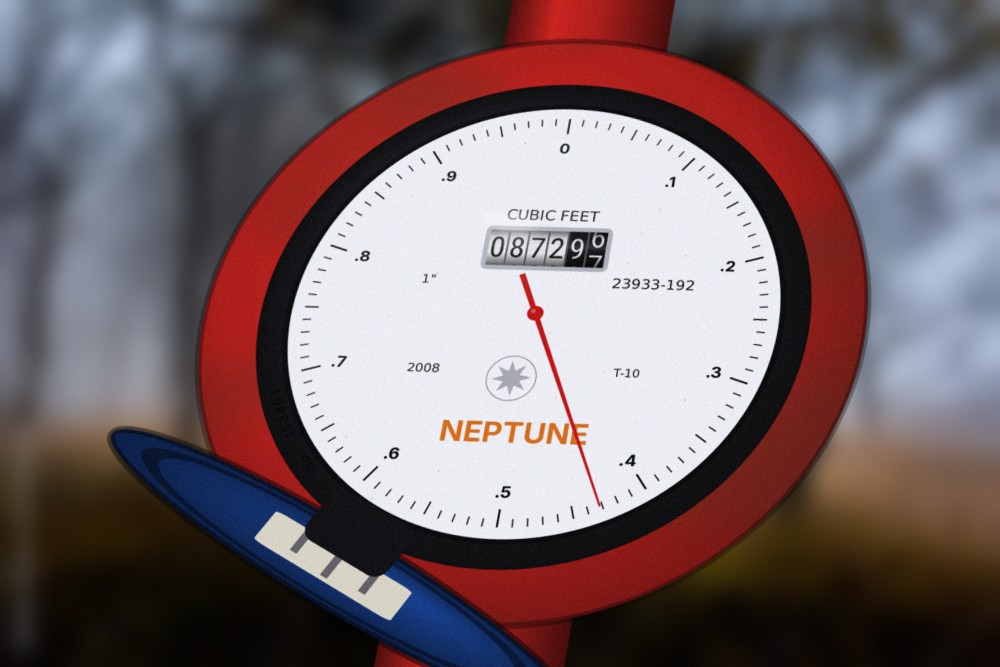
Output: 87296.43,ft³
